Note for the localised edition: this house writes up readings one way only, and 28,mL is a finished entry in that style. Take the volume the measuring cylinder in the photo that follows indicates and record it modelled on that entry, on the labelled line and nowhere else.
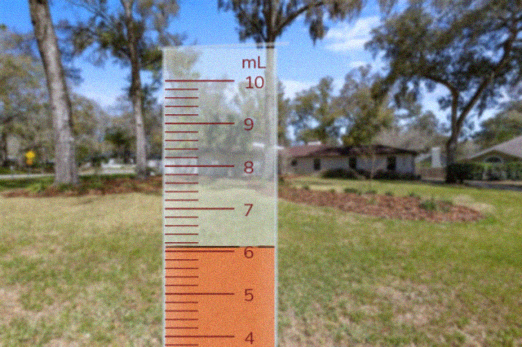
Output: 6.1,mL
